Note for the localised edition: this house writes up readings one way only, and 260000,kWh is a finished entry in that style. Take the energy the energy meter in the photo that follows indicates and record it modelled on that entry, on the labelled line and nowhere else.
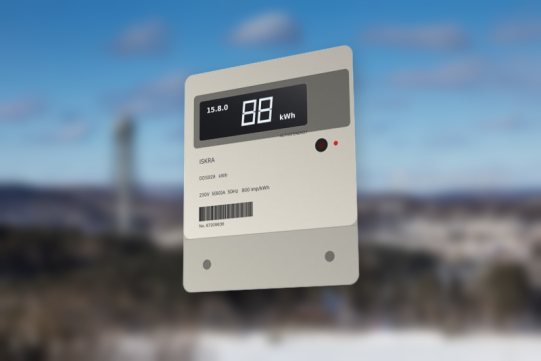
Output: 88,kWh
